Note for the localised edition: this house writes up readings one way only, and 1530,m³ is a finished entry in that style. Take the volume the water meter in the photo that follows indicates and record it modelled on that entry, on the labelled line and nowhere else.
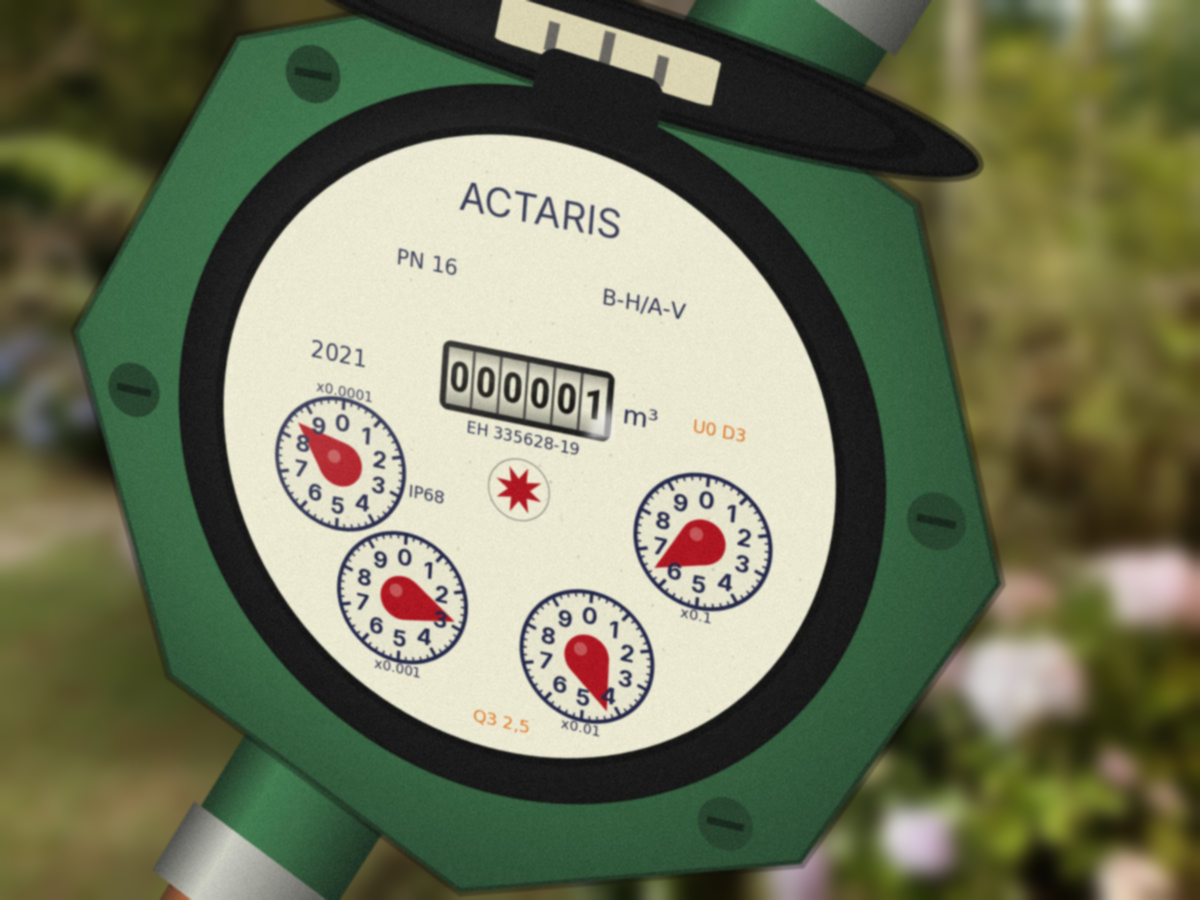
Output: 1.6428,m³
